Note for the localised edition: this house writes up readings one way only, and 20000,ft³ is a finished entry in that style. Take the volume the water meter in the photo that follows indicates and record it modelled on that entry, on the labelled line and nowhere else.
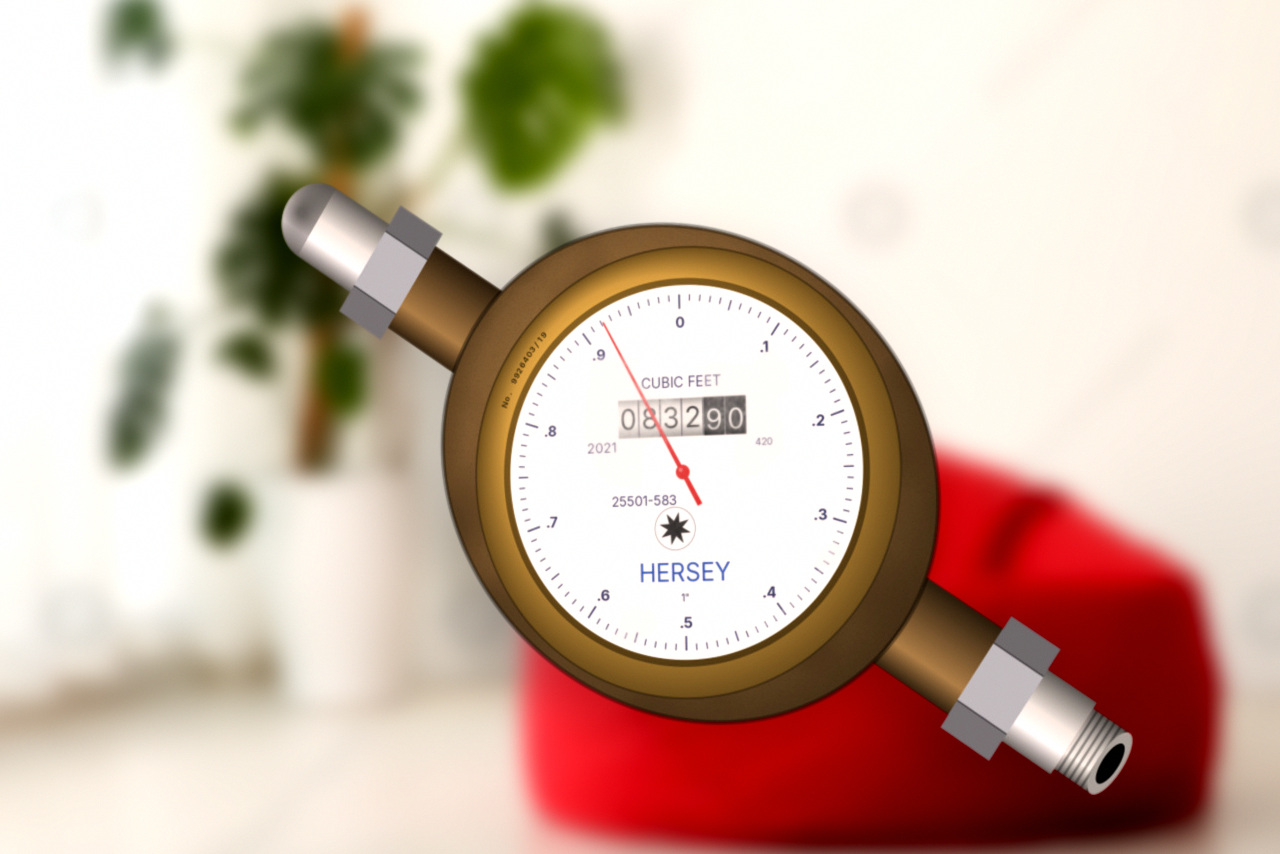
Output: 83289.92,ft³
